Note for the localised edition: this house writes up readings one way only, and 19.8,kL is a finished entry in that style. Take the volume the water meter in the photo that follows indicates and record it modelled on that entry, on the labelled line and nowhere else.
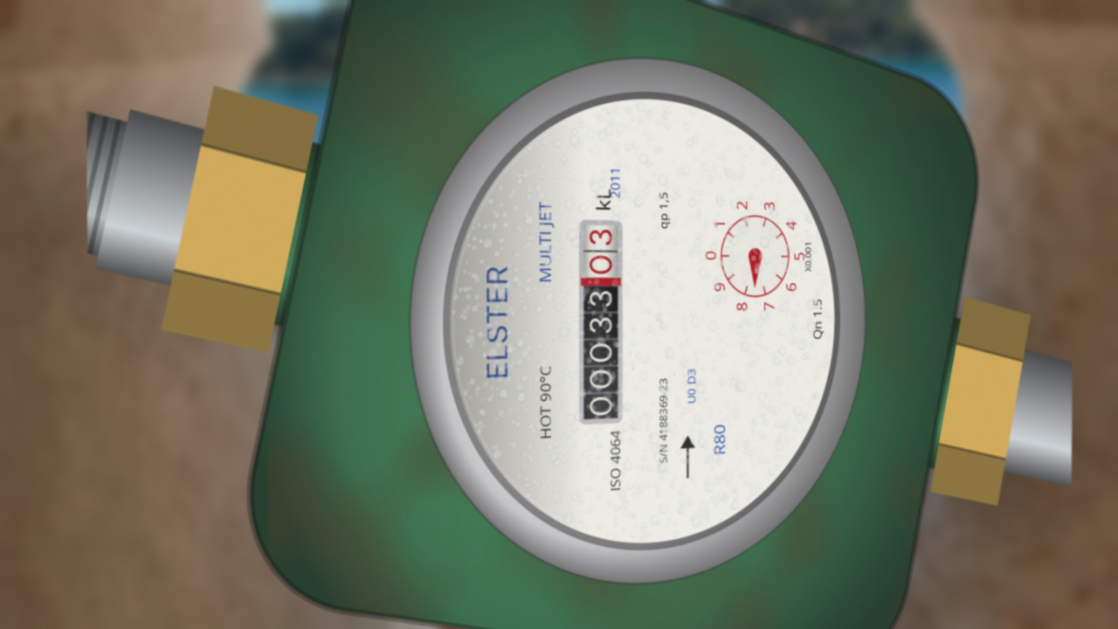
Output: 33.037,kL
